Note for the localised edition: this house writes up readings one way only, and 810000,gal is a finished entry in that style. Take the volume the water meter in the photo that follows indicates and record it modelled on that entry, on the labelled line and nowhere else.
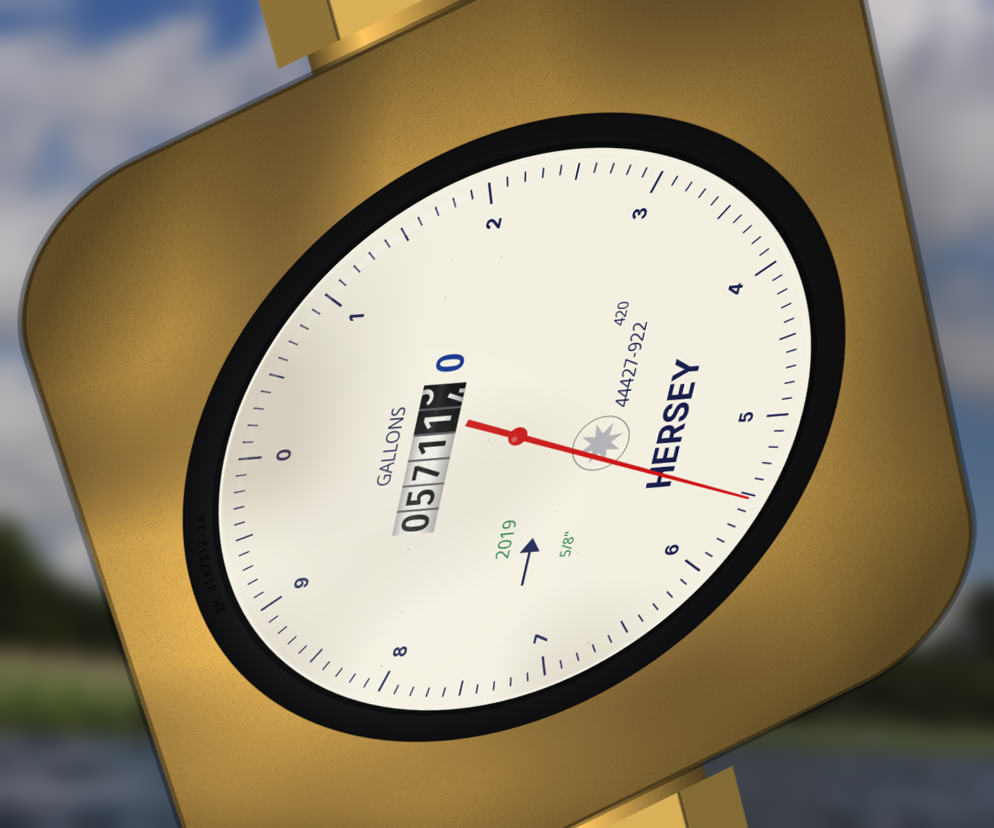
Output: 571135.5,gal
